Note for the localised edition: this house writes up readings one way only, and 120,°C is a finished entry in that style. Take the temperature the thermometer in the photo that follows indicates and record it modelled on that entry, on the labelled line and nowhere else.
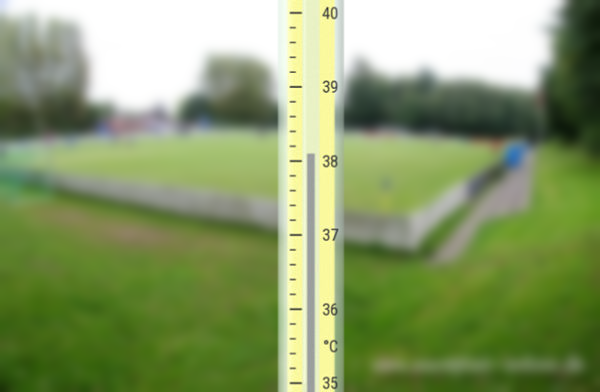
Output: 38.1,°C
